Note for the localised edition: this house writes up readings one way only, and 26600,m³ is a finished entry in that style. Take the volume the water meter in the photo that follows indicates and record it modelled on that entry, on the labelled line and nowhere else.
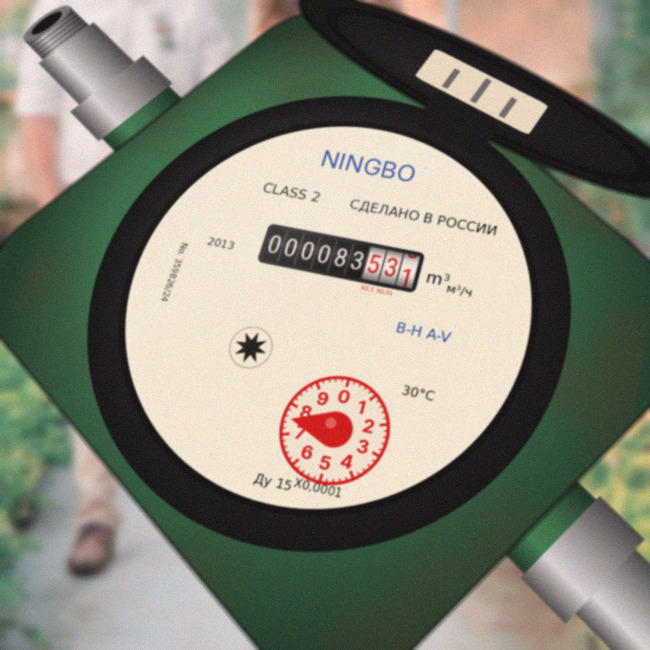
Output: 83.5307,m³
